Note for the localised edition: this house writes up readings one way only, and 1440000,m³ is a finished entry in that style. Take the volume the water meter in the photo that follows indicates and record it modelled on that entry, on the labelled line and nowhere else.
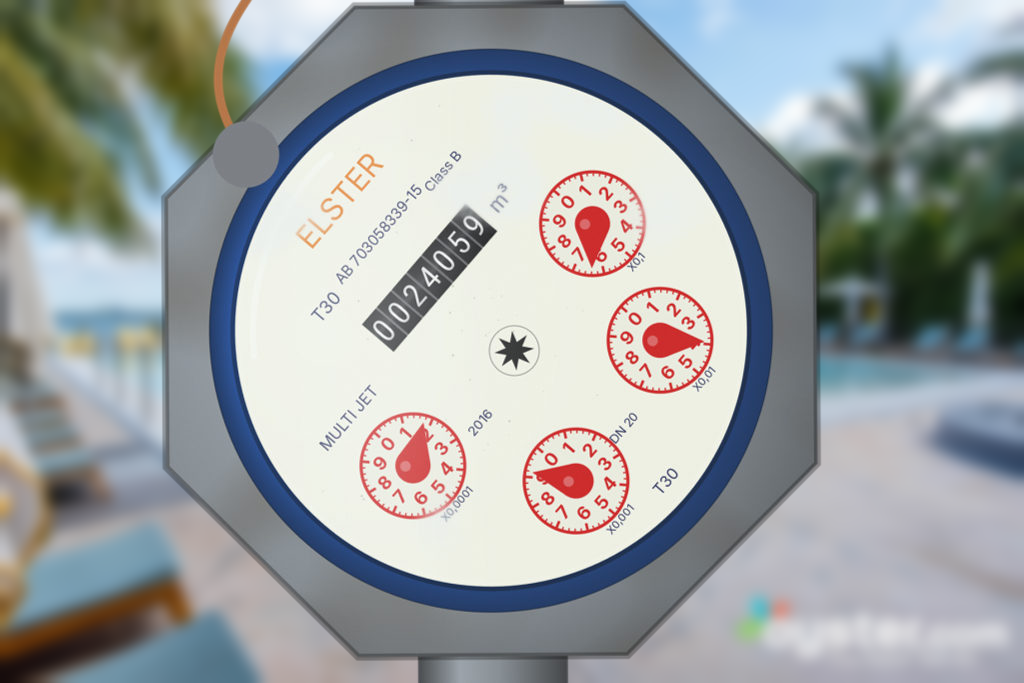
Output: 24059.6391,m³
